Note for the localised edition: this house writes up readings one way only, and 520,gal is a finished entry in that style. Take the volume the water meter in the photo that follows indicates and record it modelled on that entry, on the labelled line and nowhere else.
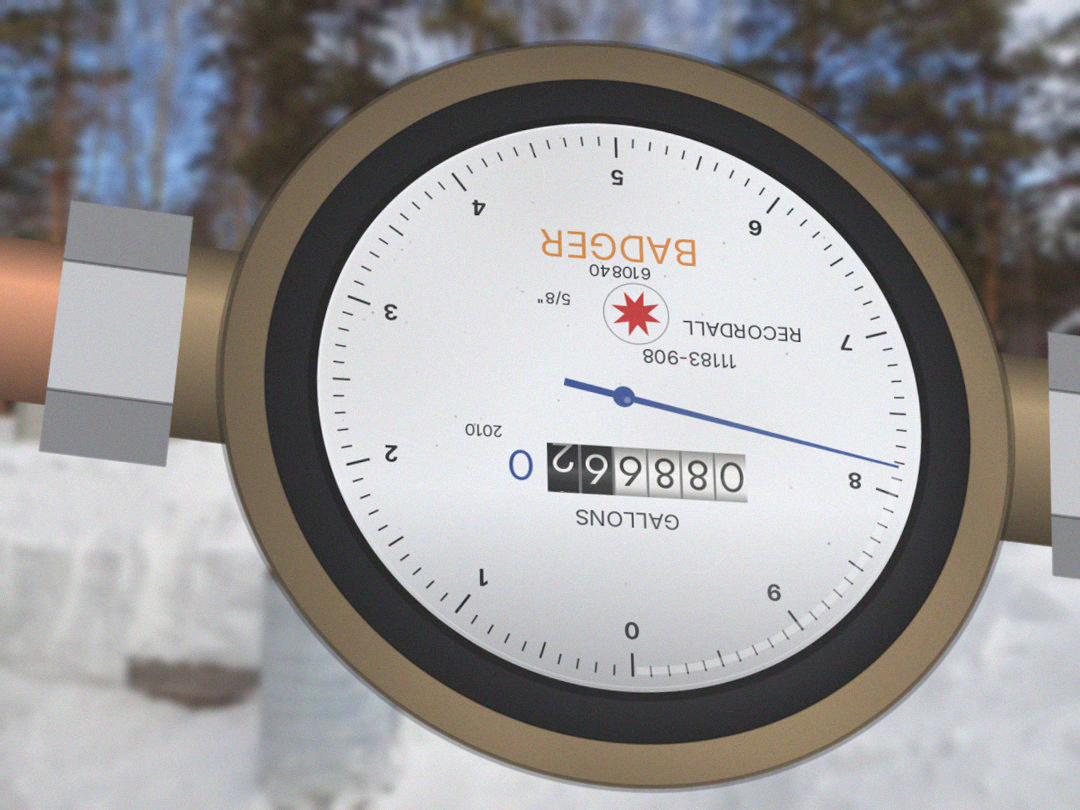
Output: 886617.8,gal
